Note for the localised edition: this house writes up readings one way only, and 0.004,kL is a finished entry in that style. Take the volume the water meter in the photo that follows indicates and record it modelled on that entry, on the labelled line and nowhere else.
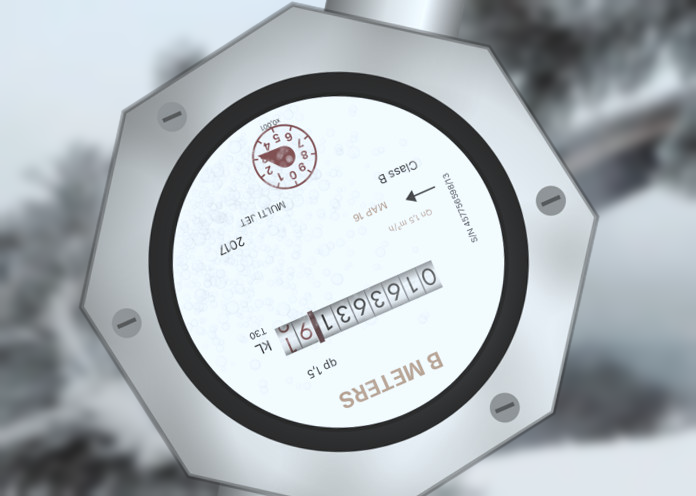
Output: 163631.913,kL
